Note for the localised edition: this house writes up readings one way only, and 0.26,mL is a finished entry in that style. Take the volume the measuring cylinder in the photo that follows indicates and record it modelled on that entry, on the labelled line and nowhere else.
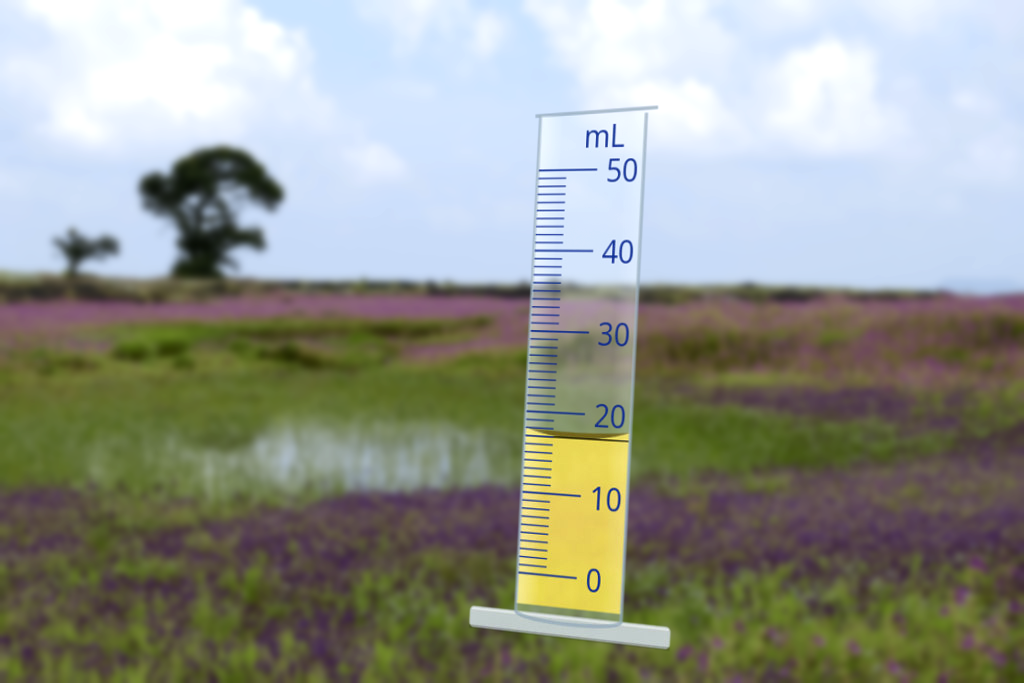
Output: 17,mL
